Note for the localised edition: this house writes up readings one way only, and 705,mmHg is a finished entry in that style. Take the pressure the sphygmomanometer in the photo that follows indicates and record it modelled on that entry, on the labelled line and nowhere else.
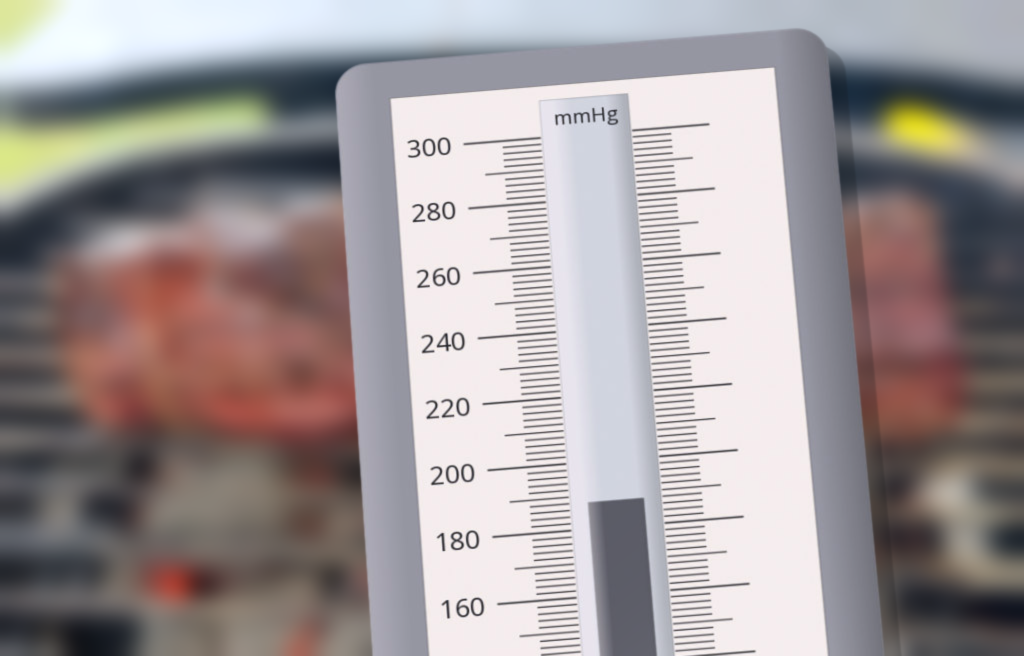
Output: 188,mmHg
